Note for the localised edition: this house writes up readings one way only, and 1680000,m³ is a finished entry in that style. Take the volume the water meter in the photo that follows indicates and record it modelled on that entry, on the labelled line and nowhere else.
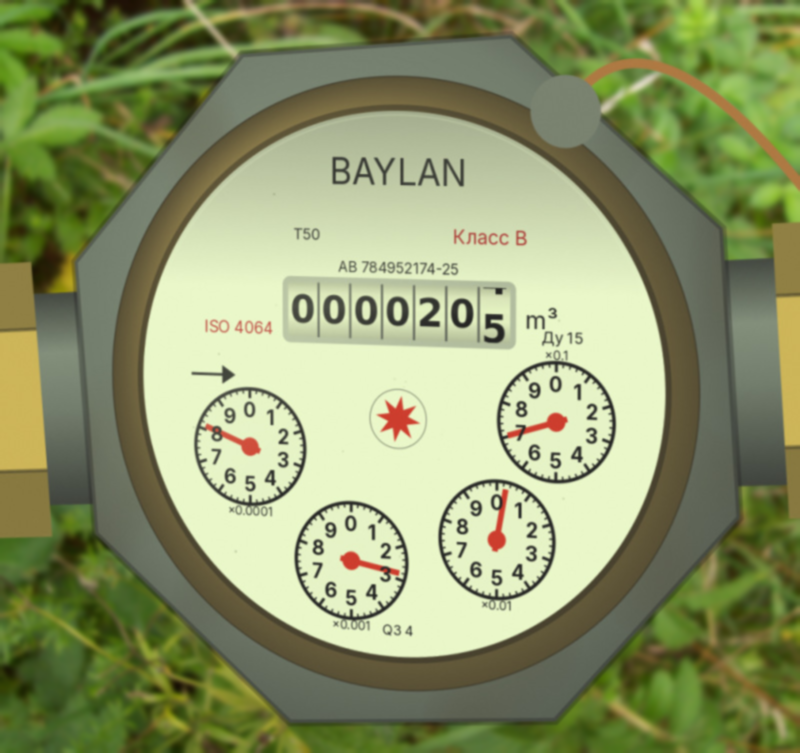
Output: 204.7028,m³
